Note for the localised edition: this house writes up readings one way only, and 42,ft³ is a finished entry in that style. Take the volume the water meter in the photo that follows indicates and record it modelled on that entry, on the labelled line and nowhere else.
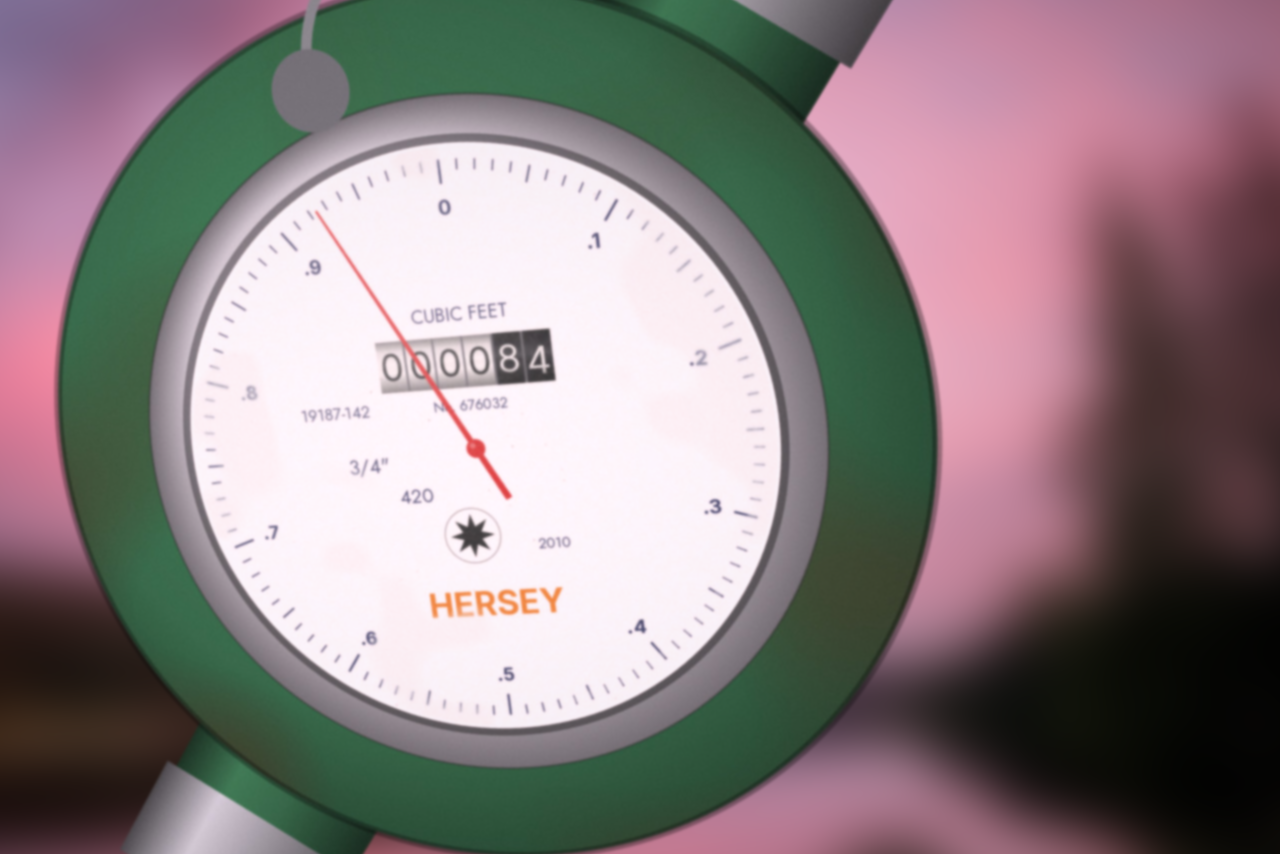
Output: 83.92,ft³
